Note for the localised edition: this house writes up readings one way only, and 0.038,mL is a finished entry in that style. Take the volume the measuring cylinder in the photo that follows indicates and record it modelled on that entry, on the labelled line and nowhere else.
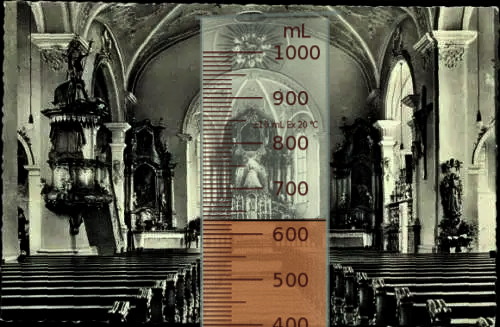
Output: 630,mL
